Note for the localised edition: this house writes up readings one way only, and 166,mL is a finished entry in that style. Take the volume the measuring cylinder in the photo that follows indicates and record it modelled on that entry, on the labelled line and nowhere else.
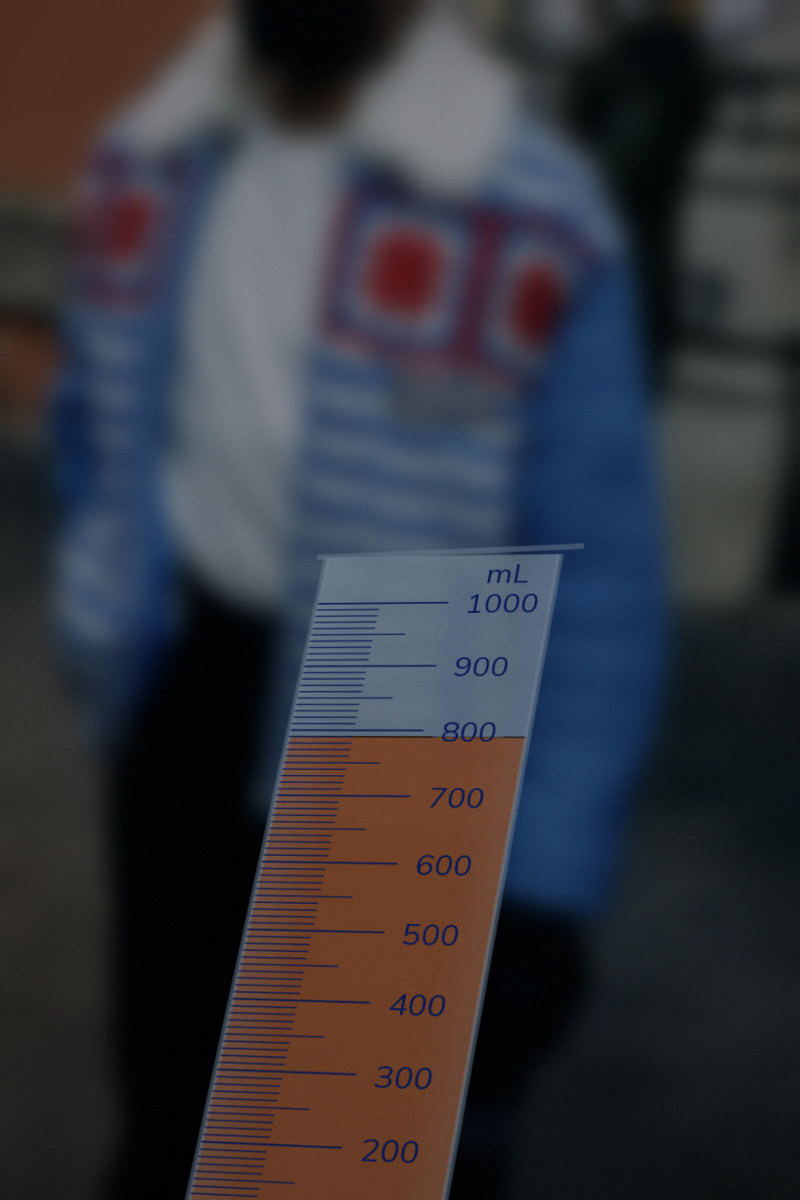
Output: 790,mL
